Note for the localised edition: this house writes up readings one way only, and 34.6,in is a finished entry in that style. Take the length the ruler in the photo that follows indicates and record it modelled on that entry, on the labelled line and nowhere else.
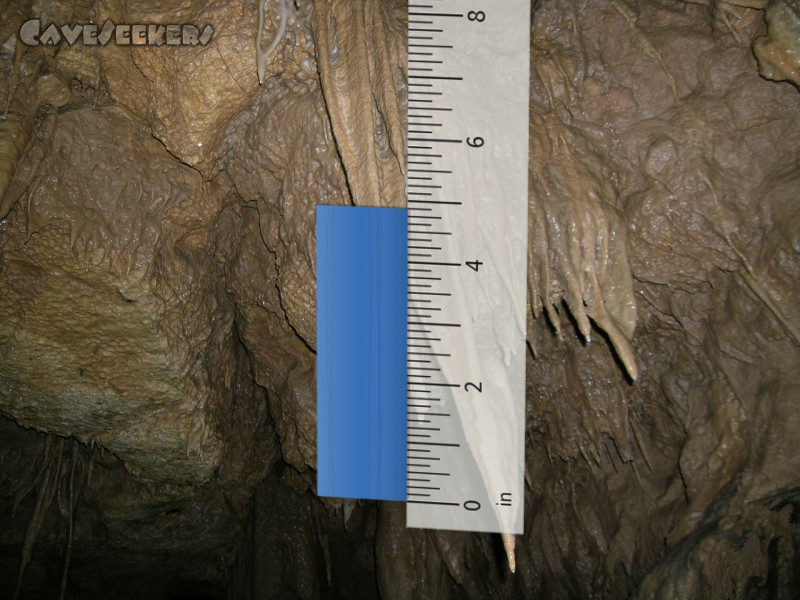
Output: 4.875,in
